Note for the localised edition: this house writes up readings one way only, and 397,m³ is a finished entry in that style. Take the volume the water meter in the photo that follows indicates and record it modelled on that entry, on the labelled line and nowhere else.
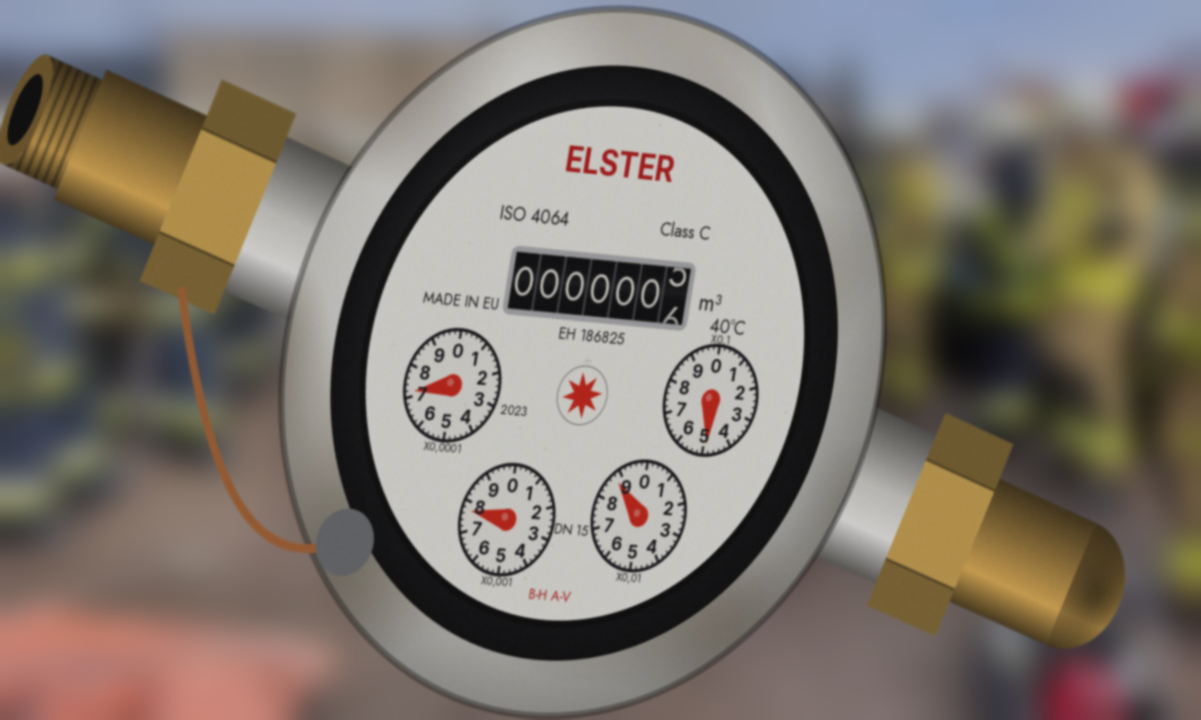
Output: 5.4877,m³
